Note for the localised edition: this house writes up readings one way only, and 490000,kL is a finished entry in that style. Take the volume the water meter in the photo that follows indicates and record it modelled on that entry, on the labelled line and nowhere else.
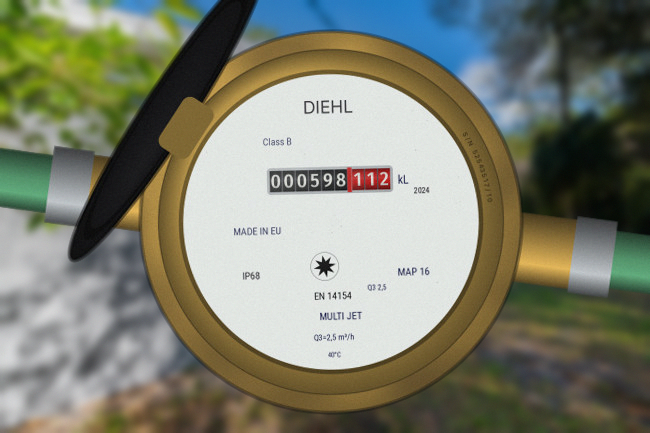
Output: 598.112,kL
